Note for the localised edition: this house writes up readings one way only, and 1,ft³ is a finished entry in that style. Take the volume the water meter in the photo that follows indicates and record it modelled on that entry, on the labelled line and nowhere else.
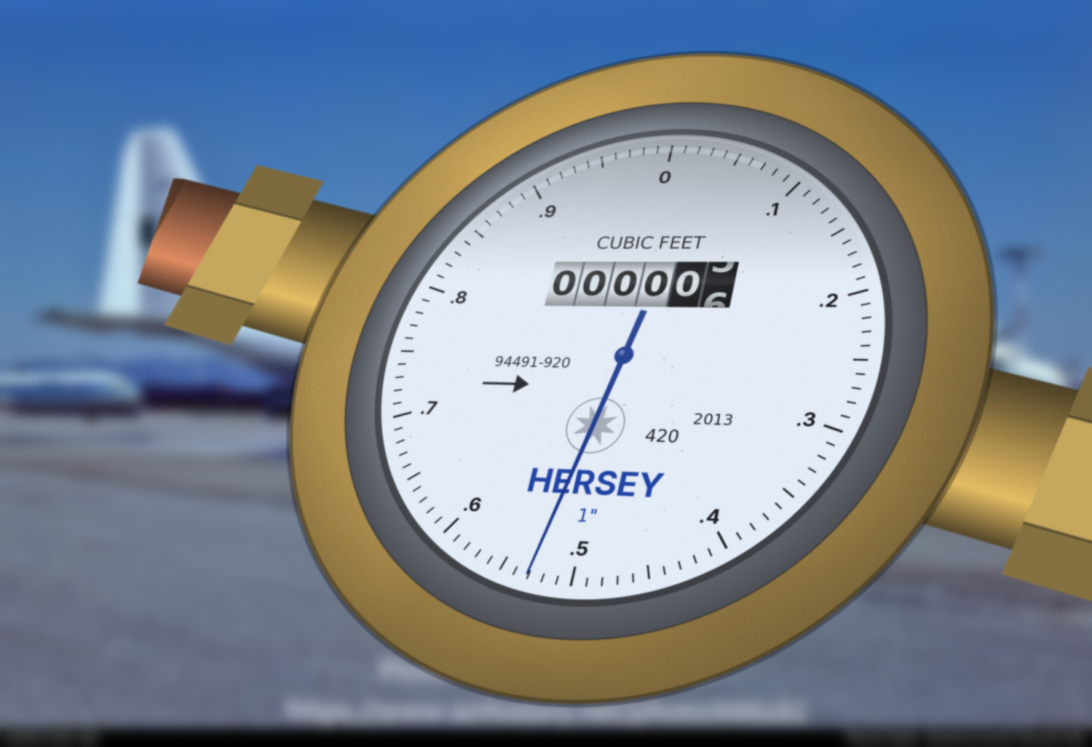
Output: 5.53,ft³
